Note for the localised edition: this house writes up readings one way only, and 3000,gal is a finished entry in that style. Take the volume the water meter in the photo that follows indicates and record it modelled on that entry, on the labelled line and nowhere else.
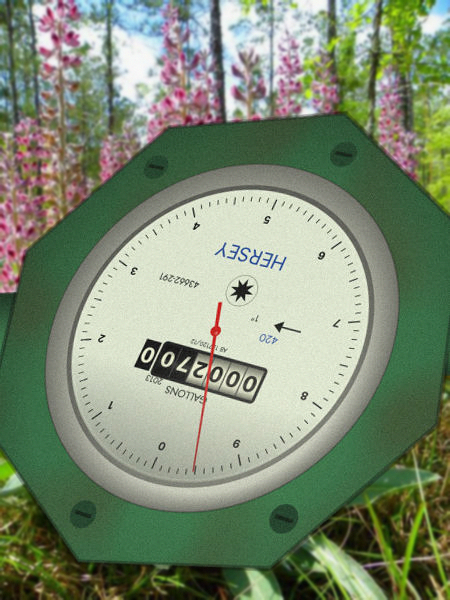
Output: 2699.5,gal
